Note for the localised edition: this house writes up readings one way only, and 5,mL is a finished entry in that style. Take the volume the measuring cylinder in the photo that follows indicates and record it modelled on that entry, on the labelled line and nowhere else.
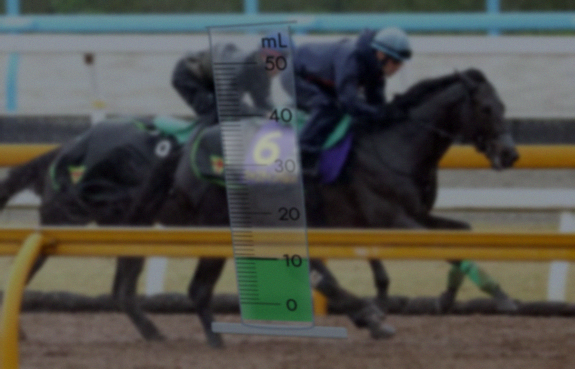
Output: 10,mL
